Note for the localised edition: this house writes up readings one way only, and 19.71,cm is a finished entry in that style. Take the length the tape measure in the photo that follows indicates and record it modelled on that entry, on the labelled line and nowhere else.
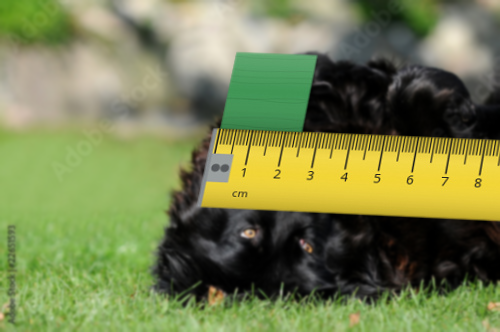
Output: 2.5,cm
